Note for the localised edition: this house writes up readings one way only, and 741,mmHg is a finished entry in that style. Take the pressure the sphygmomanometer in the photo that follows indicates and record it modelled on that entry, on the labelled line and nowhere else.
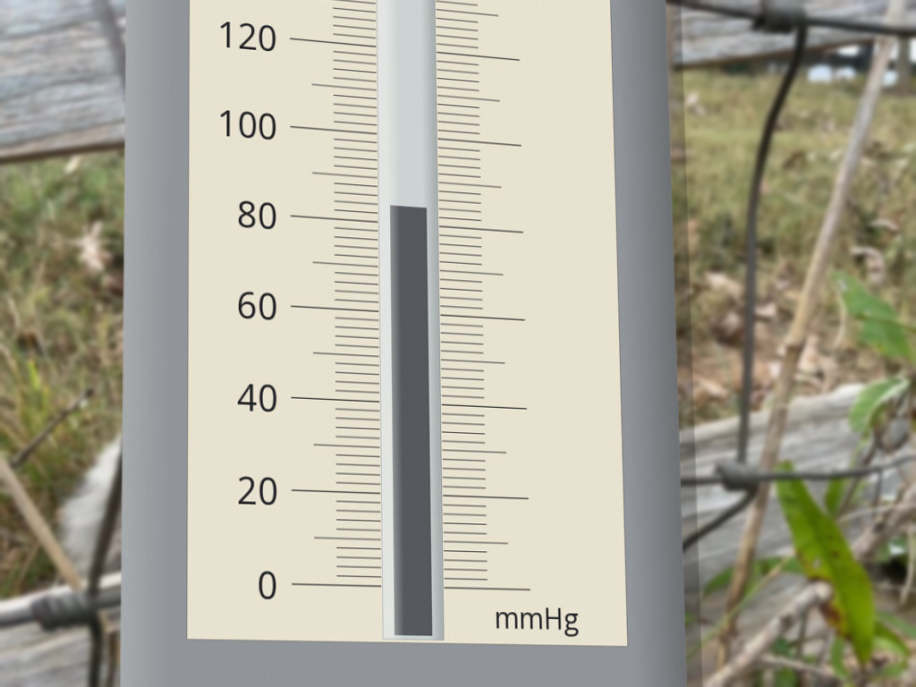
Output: 84,mmHg
